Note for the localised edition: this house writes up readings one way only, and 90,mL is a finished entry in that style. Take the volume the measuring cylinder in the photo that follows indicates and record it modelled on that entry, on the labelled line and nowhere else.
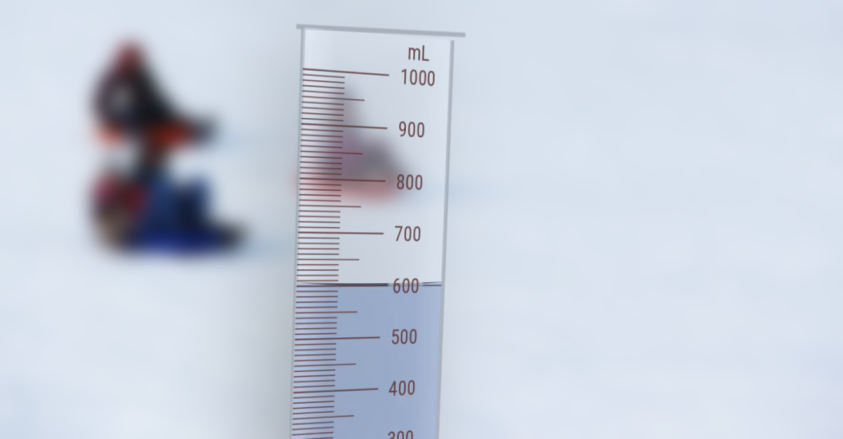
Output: 600,mL
